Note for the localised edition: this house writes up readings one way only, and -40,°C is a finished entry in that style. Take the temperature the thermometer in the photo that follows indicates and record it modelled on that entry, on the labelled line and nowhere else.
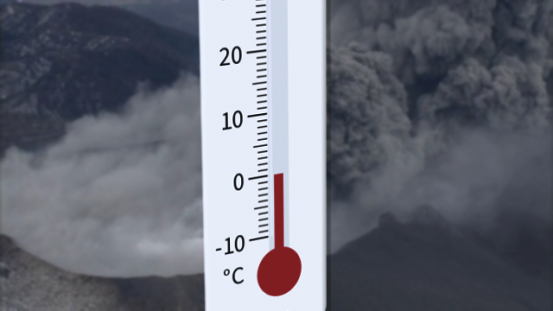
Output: 0,°C
